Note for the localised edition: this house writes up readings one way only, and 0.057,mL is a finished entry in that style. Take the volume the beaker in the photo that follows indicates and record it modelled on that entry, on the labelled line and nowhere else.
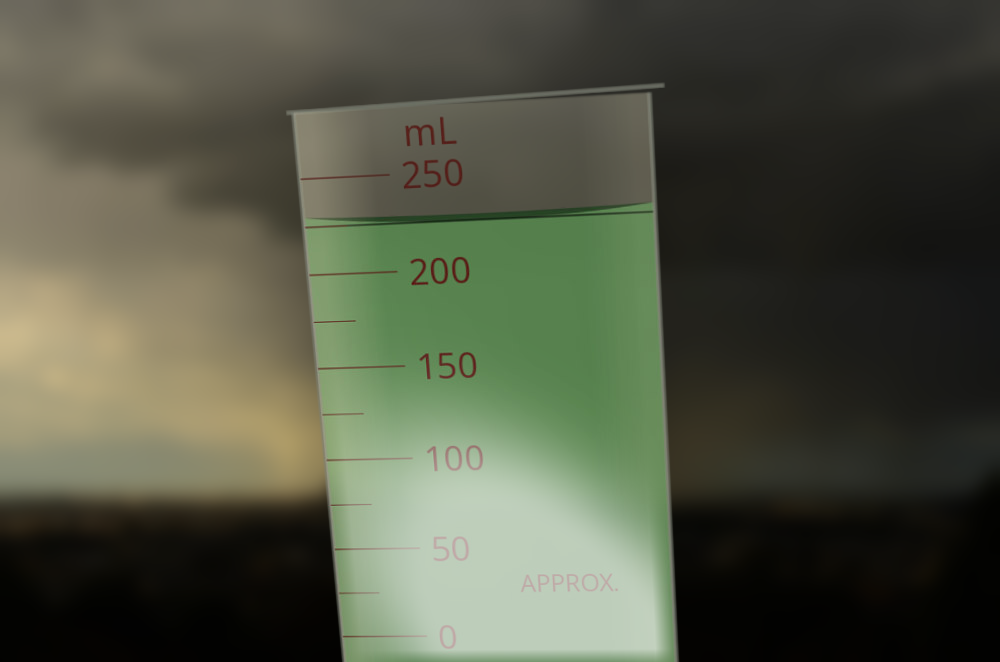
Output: 225,mL
